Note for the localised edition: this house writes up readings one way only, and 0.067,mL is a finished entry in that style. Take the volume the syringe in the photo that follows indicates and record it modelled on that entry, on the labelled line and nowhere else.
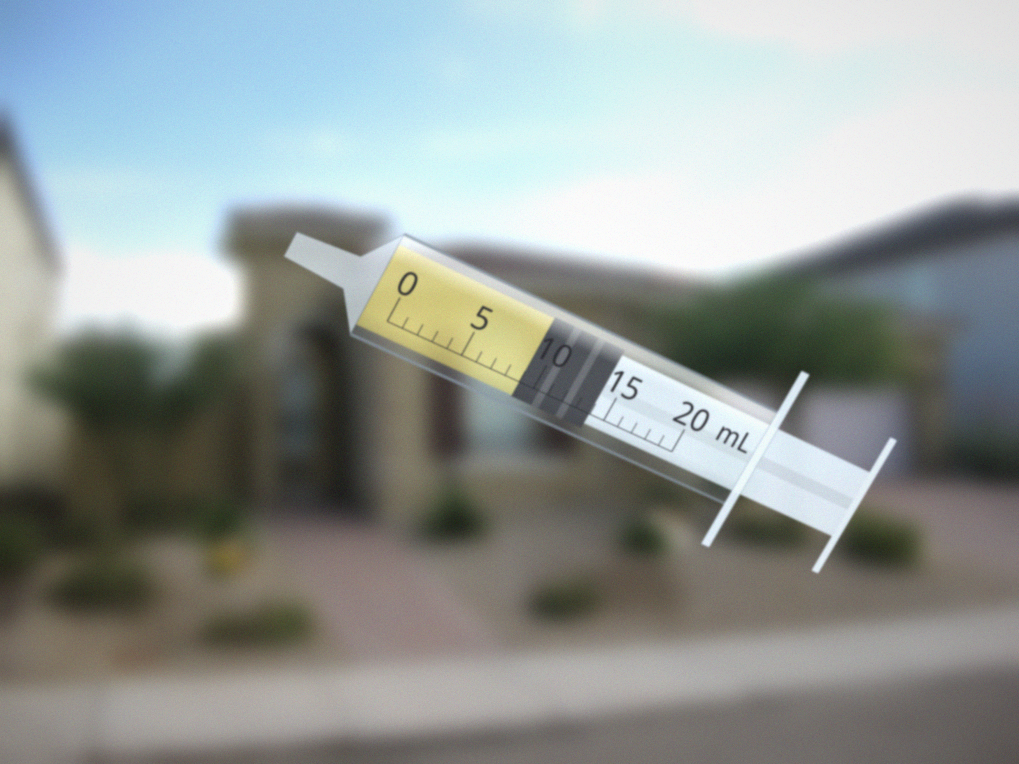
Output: 9,mL
